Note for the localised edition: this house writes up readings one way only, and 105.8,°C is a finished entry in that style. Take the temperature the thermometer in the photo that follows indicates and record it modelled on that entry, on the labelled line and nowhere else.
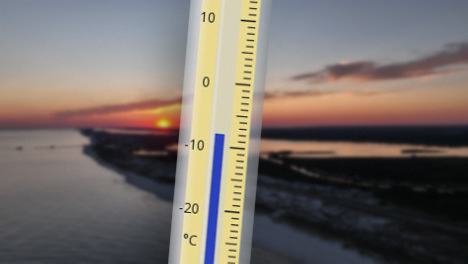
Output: -8,°C
